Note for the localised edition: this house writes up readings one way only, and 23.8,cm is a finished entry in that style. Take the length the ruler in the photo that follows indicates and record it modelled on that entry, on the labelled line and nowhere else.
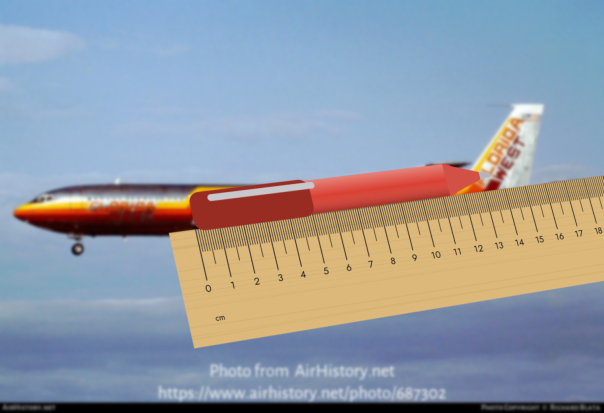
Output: 13.5,cm
